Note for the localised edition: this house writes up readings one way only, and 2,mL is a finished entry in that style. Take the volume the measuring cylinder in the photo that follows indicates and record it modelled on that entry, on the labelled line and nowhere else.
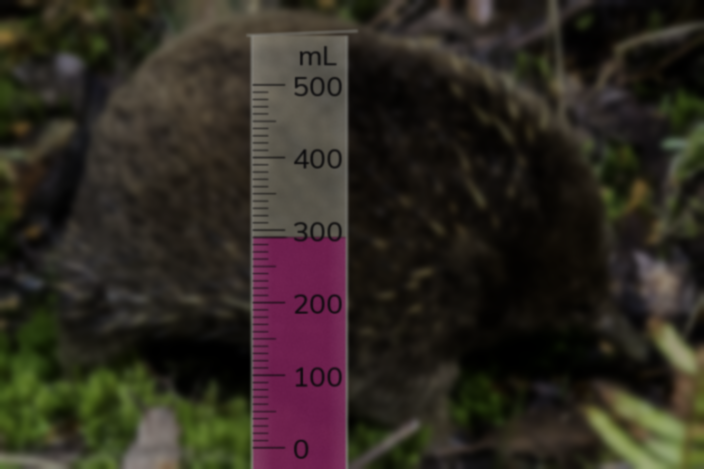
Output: 290,mL
